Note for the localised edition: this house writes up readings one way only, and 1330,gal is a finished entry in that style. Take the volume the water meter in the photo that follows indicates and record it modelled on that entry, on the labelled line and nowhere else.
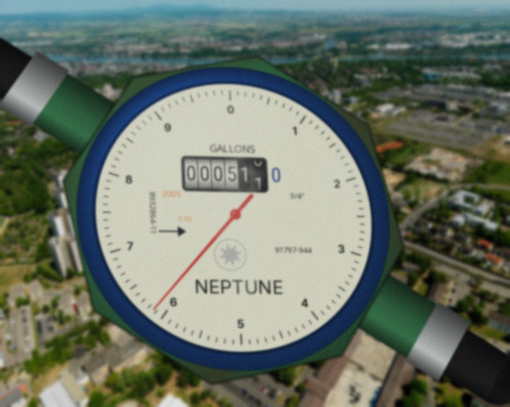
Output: 5106.1,gal
